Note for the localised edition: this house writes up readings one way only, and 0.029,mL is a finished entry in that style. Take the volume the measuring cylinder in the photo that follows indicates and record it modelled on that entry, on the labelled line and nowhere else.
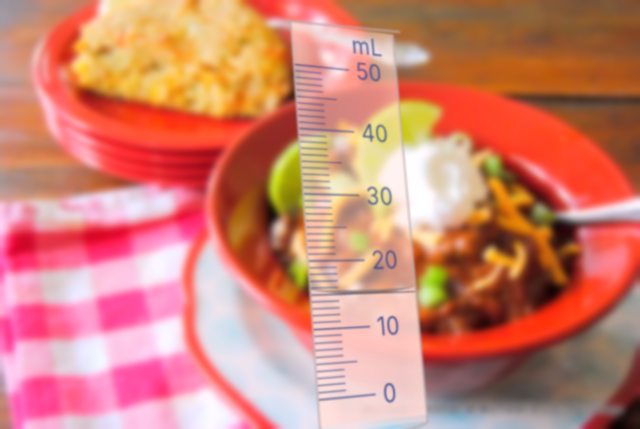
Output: 15,mL
